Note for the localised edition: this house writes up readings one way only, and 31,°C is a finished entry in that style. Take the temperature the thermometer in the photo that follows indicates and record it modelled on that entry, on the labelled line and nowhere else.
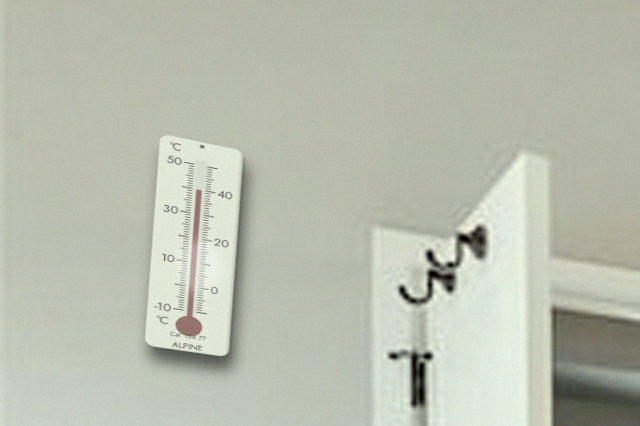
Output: 40,°C
